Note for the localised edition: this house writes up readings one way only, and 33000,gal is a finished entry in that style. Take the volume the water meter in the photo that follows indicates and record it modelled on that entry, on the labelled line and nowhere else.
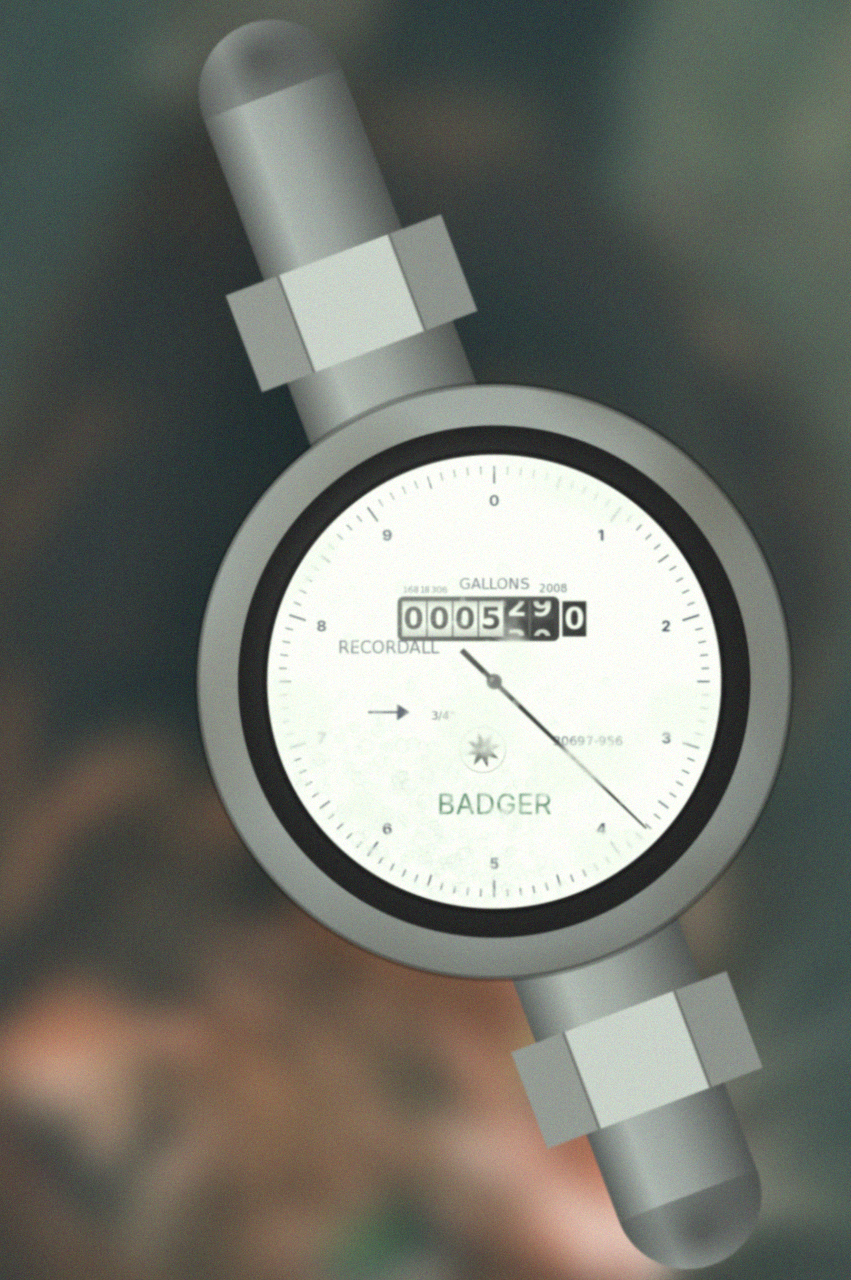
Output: 5293.7,gal
